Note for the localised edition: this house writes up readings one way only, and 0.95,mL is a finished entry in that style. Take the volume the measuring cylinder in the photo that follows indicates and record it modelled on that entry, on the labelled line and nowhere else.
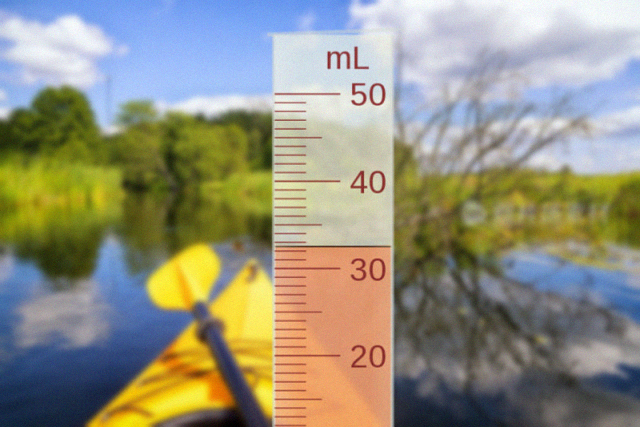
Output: 32.5,mL
